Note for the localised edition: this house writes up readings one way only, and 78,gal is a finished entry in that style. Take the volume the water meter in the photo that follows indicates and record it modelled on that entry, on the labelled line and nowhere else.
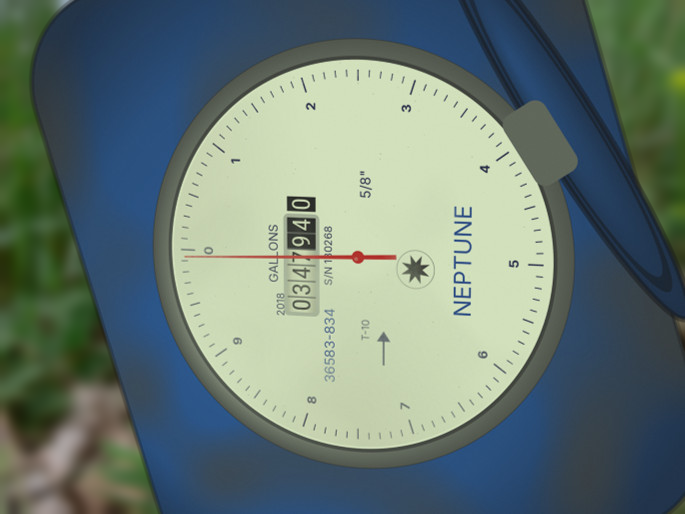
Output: 347939.9,gal
